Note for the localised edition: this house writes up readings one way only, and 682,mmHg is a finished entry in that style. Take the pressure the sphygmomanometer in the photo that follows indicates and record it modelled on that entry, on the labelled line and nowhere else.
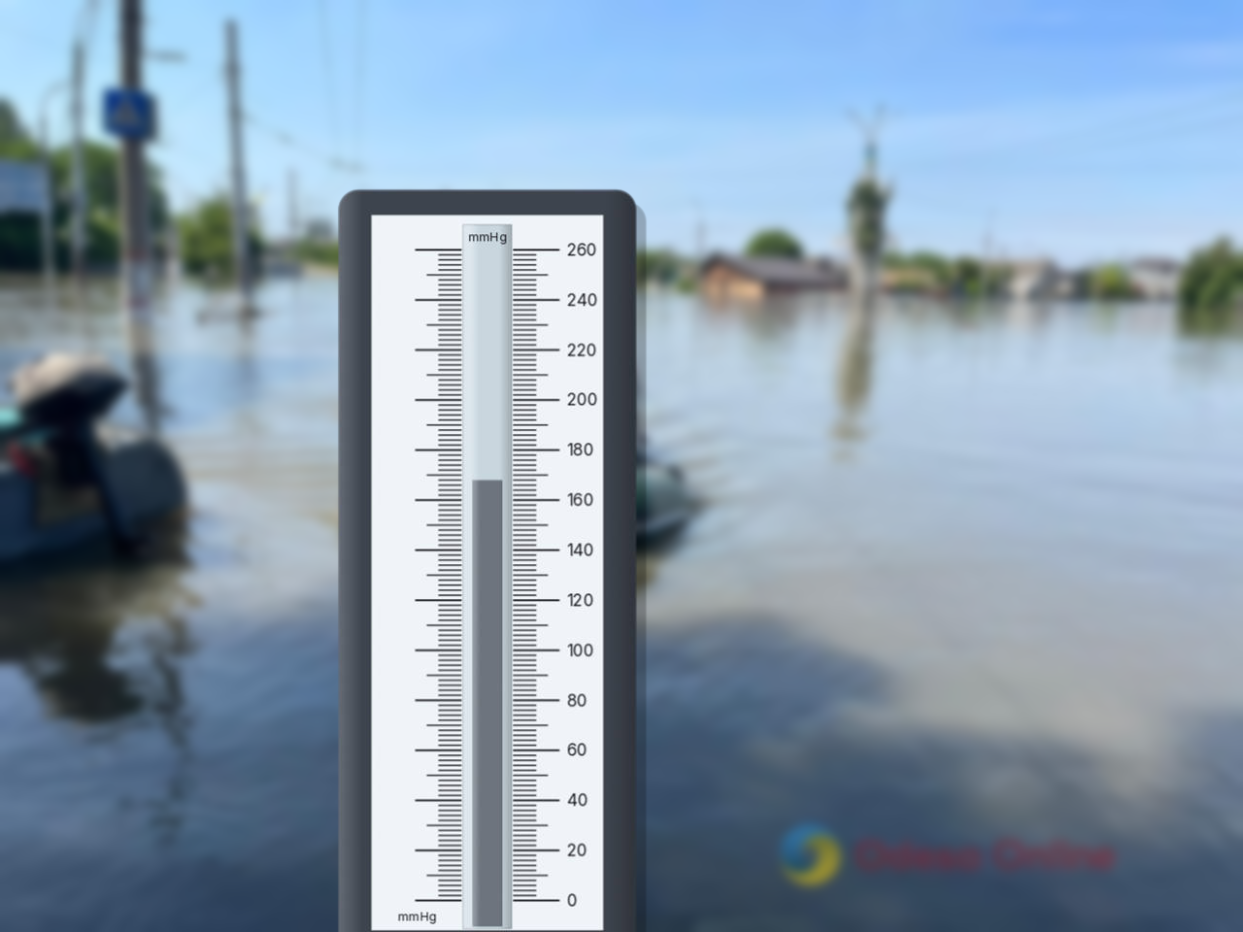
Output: 168,mmHg
